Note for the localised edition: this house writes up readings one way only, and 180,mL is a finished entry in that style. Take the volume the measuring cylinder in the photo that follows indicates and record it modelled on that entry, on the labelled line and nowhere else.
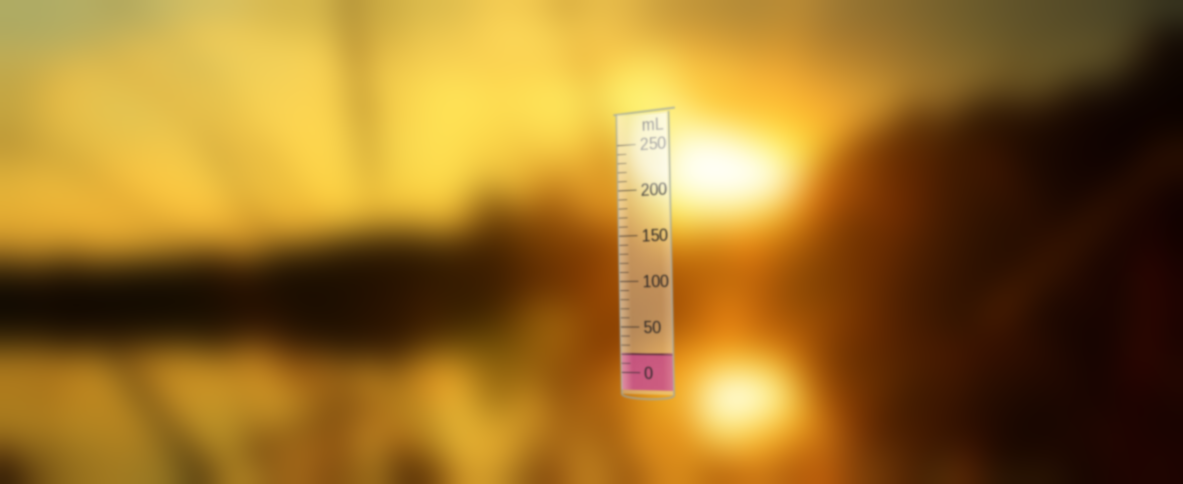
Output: 20,mL
